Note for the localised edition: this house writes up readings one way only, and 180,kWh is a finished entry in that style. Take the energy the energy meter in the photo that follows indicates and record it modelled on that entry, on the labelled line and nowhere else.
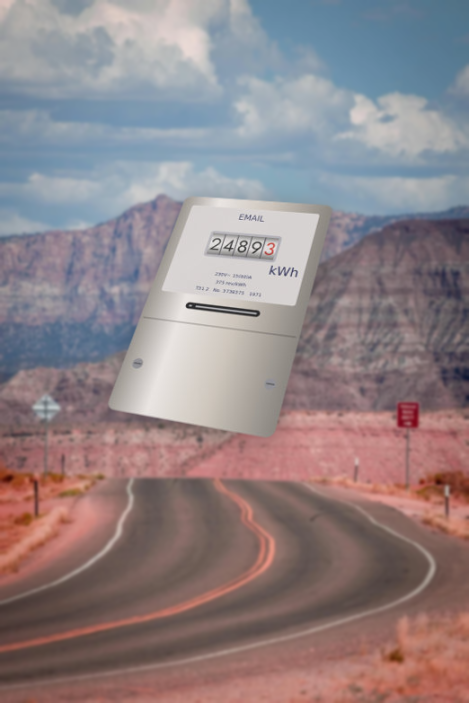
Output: 2489.3,kWh
